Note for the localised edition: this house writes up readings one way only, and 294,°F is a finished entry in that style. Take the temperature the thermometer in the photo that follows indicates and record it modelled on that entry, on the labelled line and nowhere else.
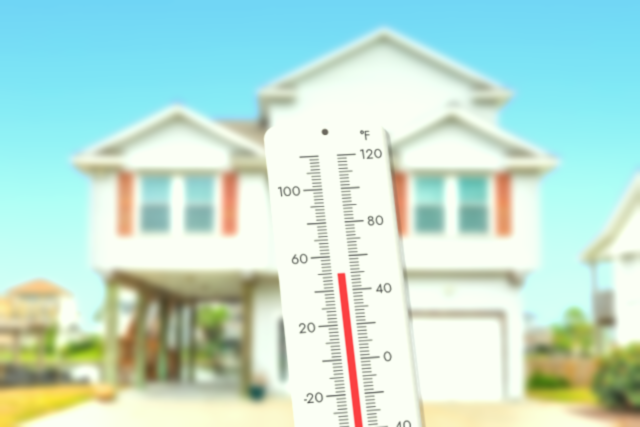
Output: 50,°F
